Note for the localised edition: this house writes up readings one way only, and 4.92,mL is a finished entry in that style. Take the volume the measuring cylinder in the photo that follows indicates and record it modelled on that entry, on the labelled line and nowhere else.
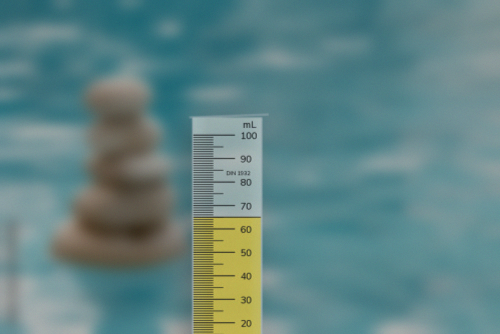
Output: 65,mL
